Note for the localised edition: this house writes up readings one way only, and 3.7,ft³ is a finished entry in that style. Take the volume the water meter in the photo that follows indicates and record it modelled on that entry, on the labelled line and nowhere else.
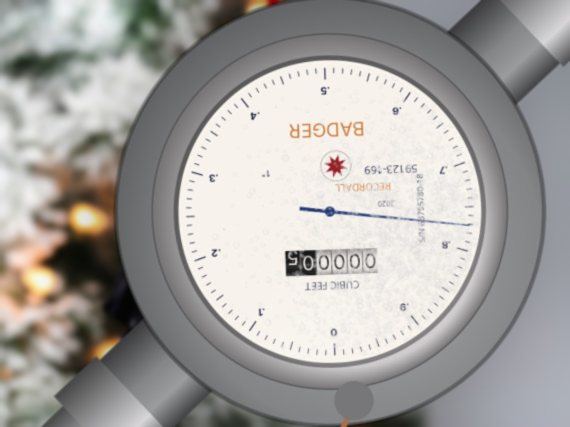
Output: 4.77,ft³
